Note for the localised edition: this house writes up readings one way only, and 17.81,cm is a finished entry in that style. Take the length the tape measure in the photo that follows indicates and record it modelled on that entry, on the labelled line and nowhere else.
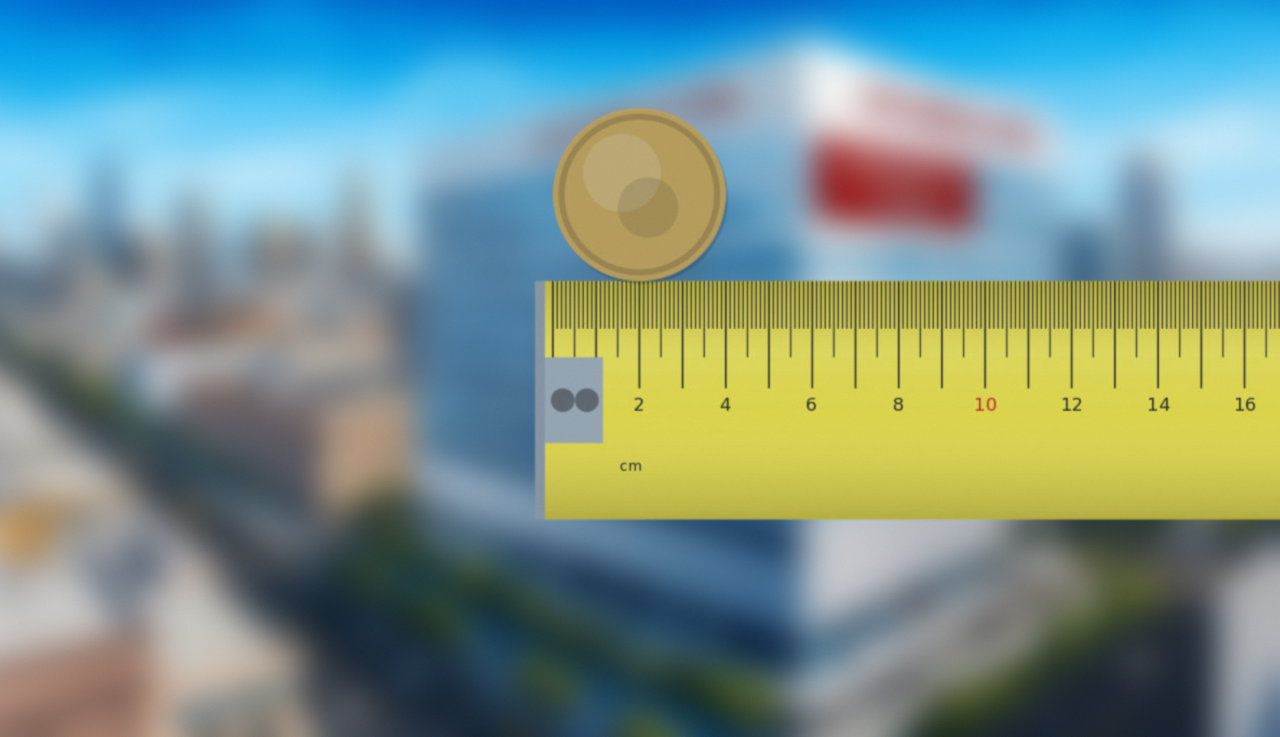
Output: 4,cm
